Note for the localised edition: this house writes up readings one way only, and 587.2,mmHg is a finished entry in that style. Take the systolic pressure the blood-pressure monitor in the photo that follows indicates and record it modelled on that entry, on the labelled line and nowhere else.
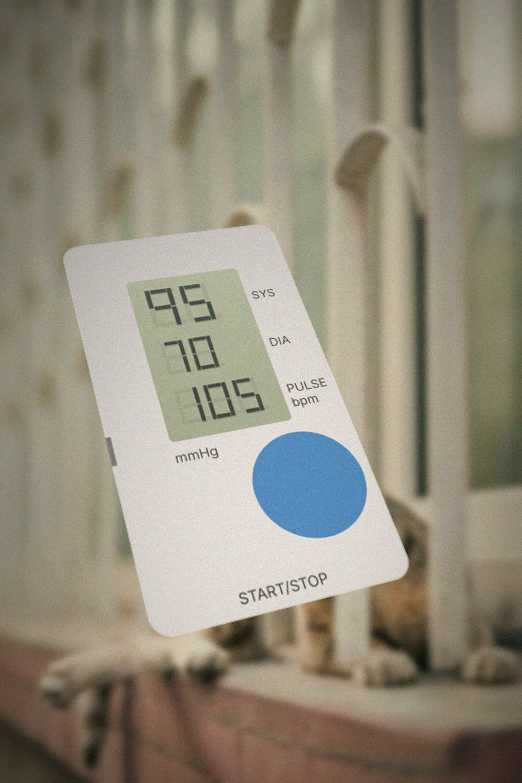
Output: 95,mmHg
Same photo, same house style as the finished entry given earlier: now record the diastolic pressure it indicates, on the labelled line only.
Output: 70,mmHg
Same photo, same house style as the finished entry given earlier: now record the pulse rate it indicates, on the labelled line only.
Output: 105,bpm
